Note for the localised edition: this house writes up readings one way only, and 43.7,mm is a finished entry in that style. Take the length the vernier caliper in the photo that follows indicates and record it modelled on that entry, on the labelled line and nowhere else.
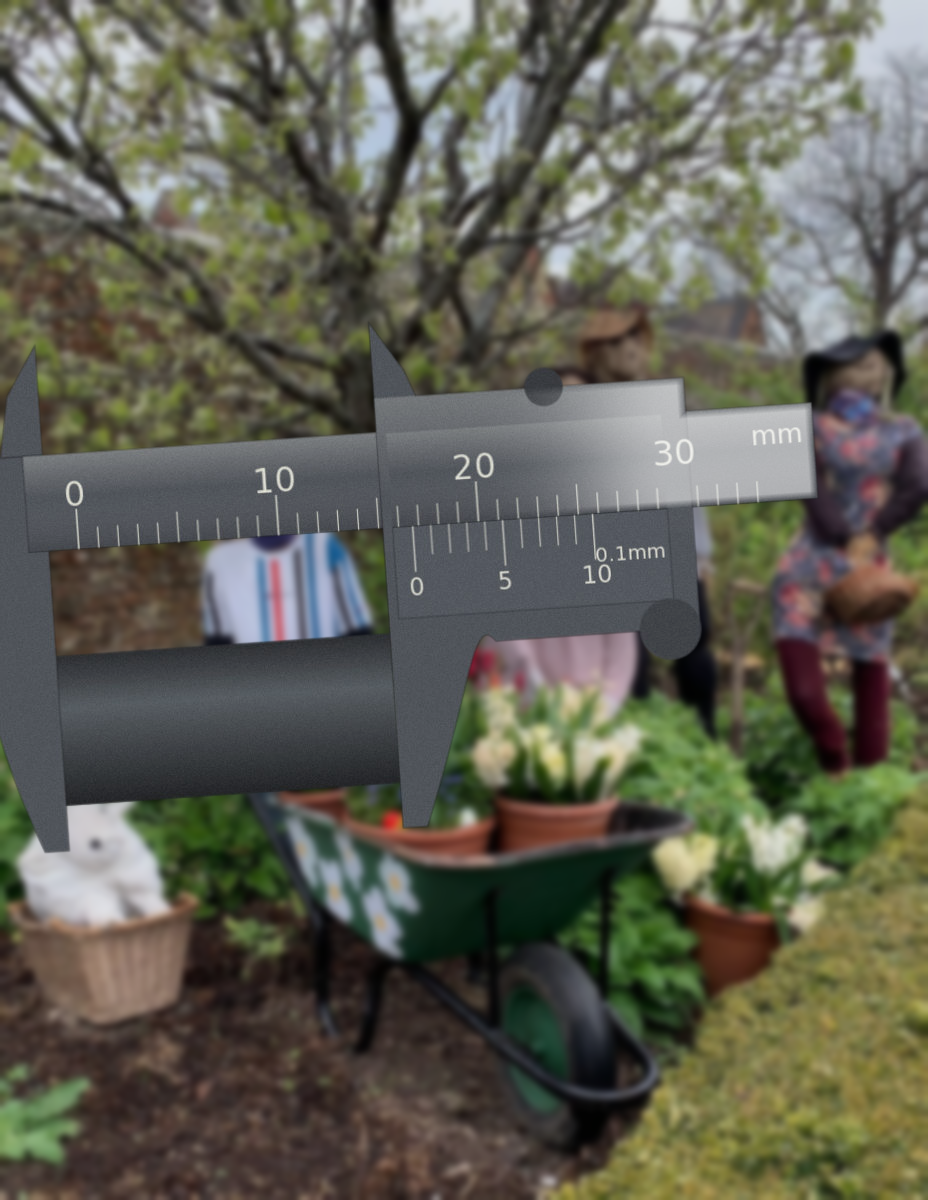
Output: 16.7,mm
